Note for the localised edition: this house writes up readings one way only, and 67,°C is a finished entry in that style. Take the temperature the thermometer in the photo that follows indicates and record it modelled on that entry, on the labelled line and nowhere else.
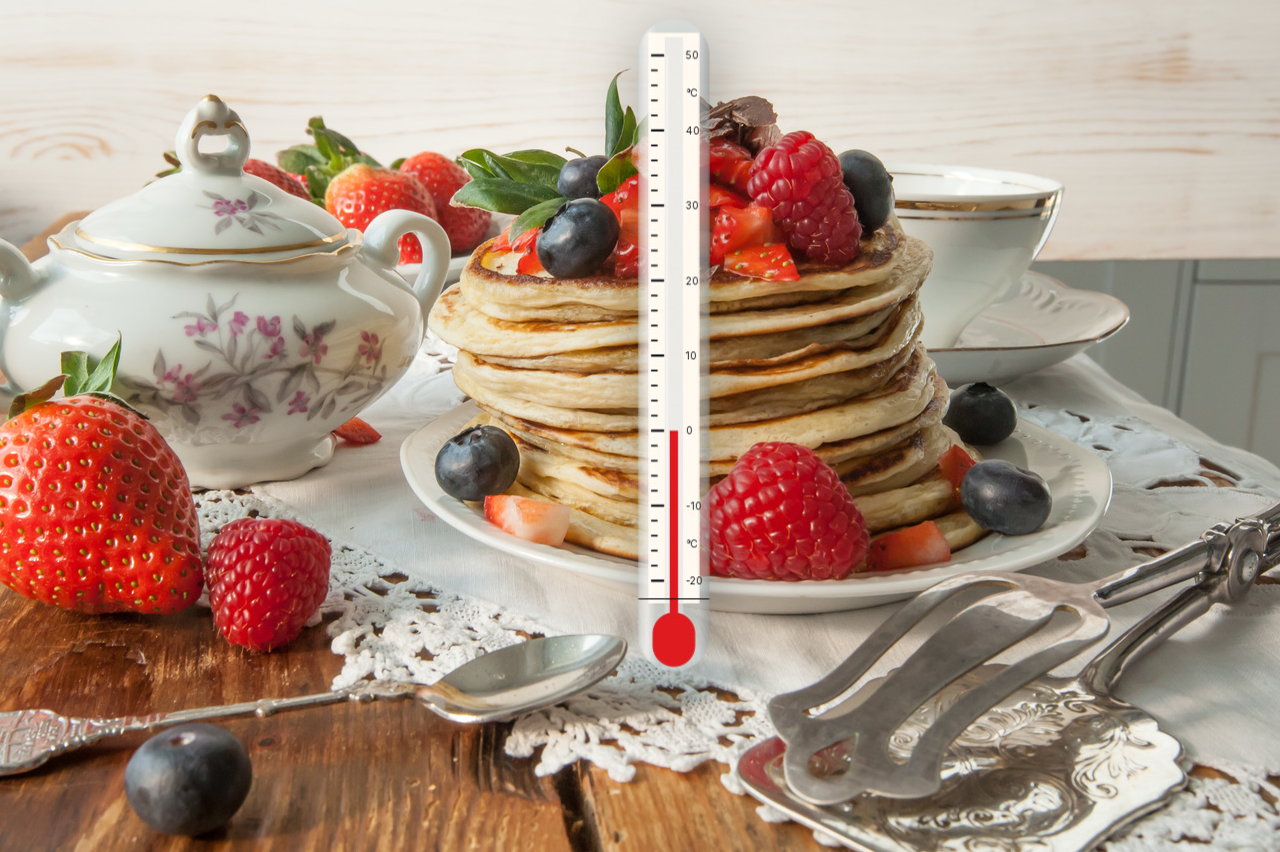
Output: 0,°C
